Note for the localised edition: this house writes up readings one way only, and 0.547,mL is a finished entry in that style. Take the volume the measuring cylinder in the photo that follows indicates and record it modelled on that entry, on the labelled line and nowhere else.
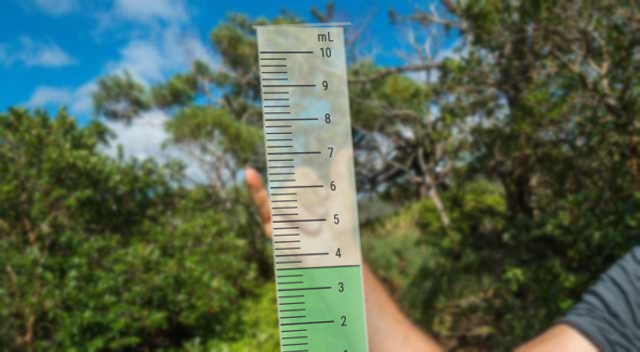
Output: 3.6,mL
